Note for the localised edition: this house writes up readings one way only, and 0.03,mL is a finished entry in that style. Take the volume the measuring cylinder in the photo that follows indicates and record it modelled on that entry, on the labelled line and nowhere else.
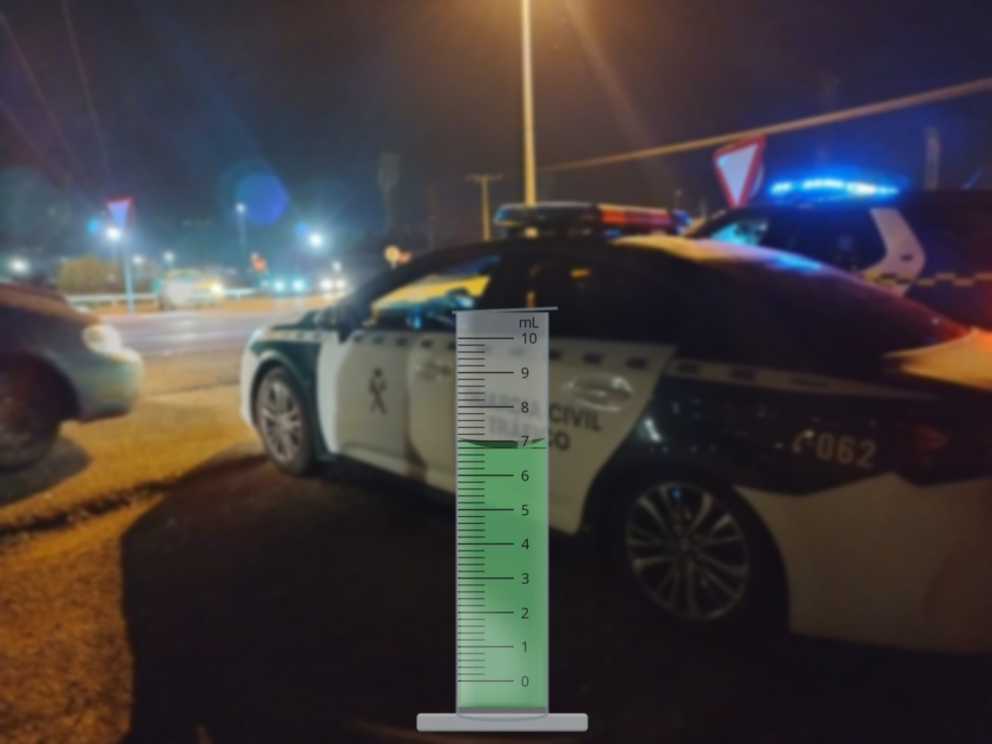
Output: 6.8,mL
